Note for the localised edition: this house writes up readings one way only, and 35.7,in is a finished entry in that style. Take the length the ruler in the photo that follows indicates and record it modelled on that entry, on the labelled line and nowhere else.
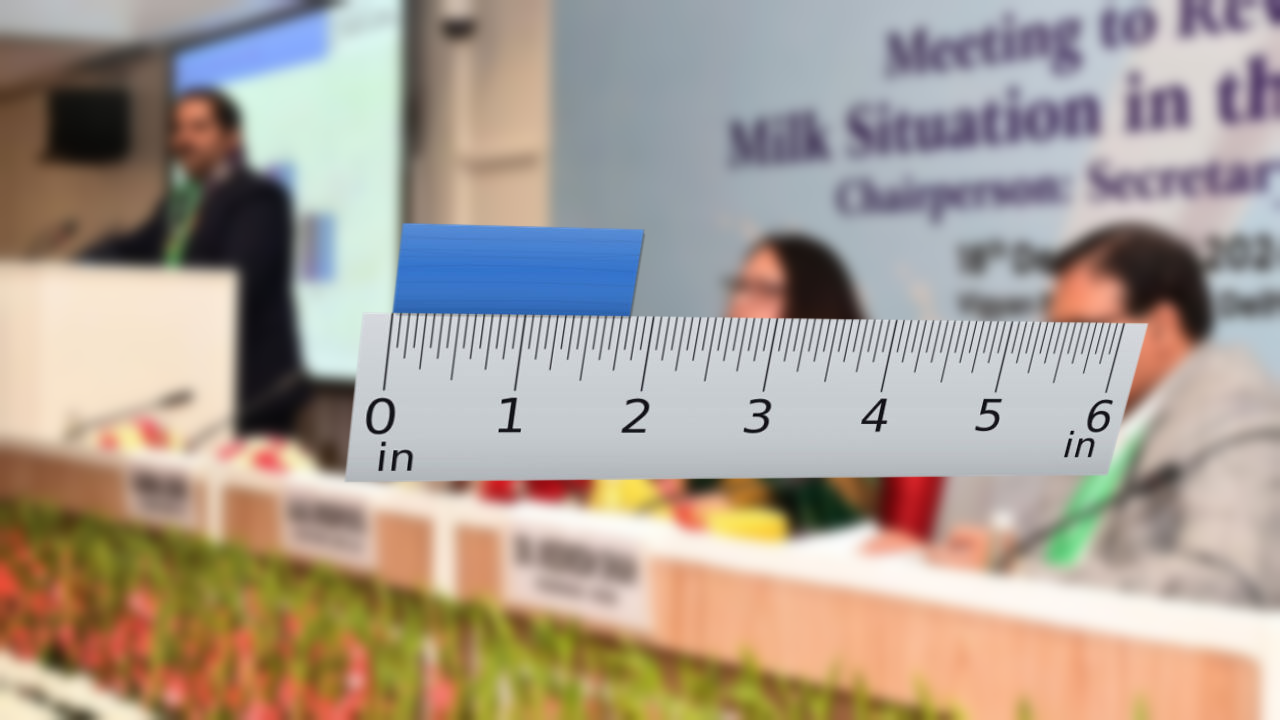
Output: 1.8125,in
